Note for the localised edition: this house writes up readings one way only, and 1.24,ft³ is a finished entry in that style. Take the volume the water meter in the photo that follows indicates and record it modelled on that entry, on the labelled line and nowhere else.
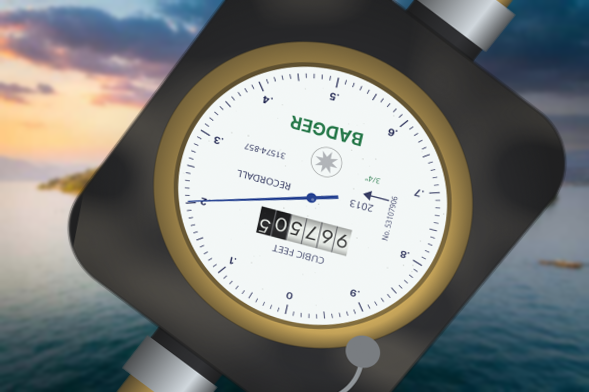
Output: 967505.20,ft³
